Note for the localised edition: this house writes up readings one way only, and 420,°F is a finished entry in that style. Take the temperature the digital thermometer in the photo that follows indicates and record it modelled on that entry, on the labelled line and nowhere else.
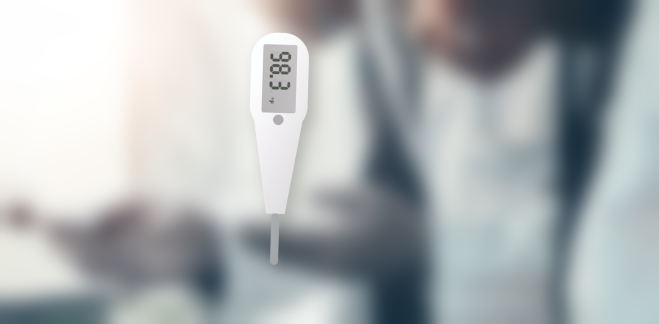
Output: 98.3,°F
